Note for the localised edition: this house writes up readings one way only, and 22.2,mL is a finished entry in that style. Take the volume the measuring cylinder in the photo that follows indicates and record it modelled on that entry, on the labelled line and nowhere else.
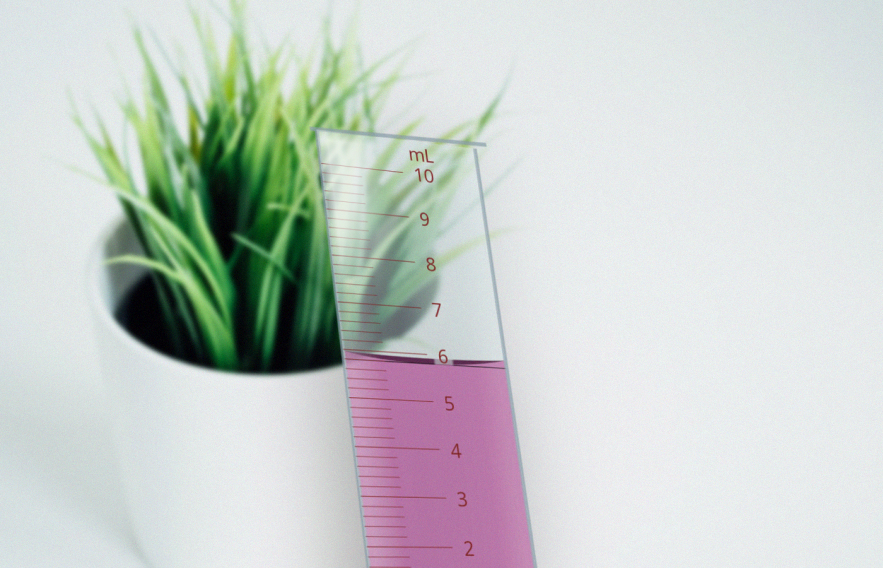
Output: 5.8,mL
